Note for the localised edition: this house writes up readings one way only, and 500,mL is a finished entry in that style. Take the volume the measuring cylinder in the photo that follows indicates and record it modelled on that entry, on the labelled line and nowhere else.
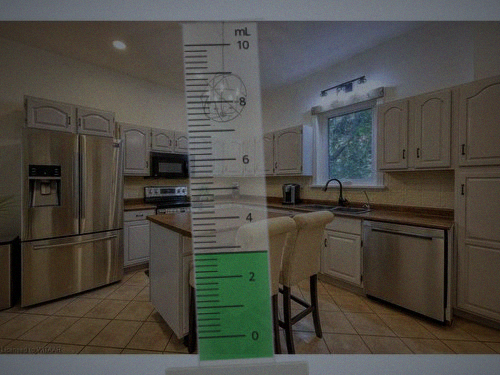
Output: 2.8,mL
